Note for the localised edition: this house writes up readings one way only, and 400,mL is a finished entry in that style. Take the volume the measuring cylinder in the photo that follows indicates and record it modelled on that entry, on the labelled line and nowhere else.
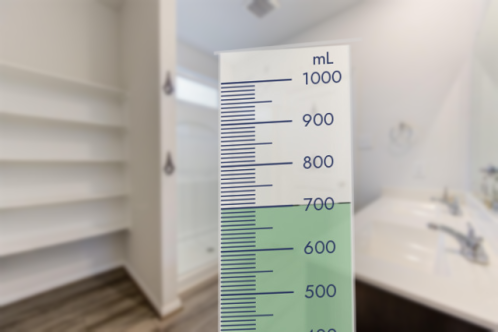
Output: 700,mL
